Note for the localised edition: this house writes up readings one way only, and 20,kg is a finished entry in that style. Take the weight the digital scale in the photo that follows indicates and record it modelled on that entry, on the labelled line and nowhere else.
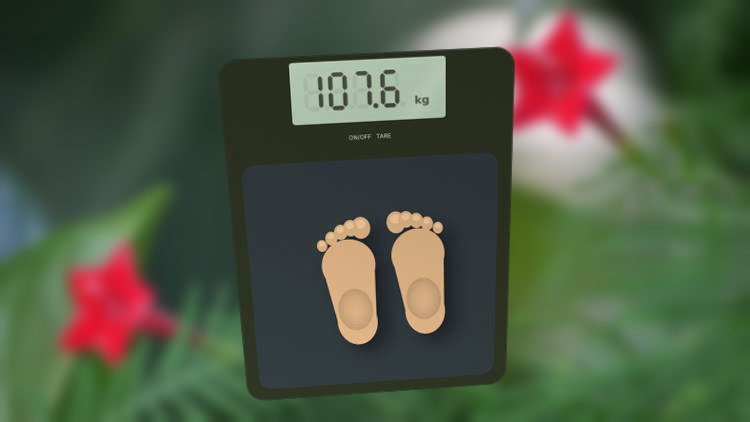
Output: 107.6,kg
